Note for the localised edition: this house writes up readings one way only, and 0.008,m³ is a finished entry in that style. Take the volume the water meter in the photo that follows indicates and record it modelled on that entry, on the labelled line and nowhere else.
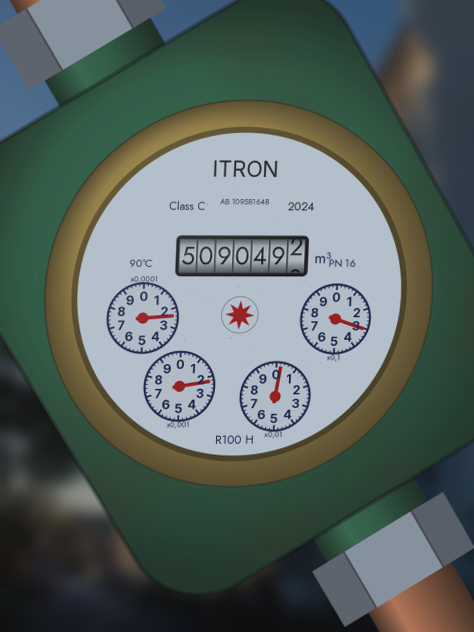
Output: 5090492.3022,m³
